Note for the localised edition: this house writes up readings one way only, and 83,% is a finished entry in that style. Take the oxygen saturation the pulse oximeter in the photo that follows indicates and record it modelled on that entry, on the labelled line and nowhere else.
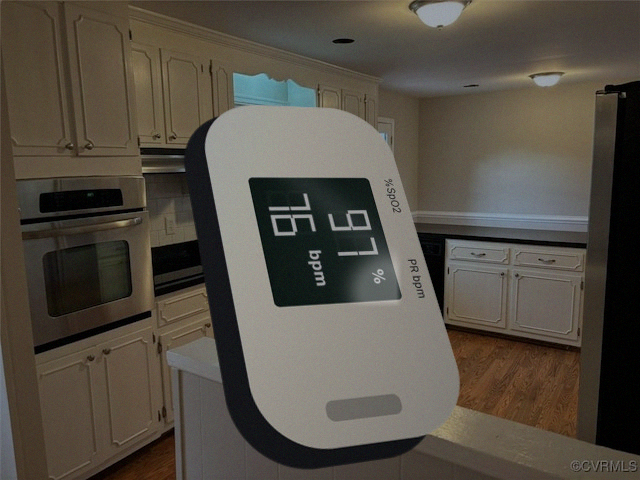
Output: 97,%
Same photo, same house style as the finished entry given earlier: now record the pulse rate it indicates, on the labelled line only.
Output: 76,bpm
